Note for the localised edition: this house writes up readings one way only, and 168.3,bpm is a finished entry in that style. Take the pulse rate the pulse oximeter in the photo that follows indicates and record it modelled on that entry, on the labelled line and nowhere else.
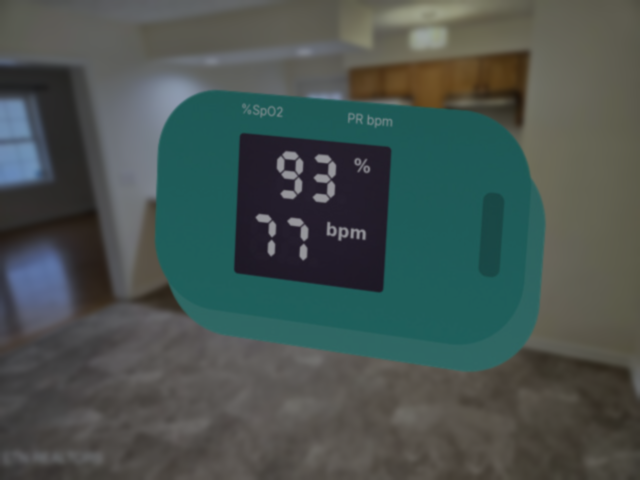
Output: 77,bpm
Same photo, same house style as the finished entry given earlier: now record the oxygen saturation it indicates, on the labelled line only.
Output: 93,%
